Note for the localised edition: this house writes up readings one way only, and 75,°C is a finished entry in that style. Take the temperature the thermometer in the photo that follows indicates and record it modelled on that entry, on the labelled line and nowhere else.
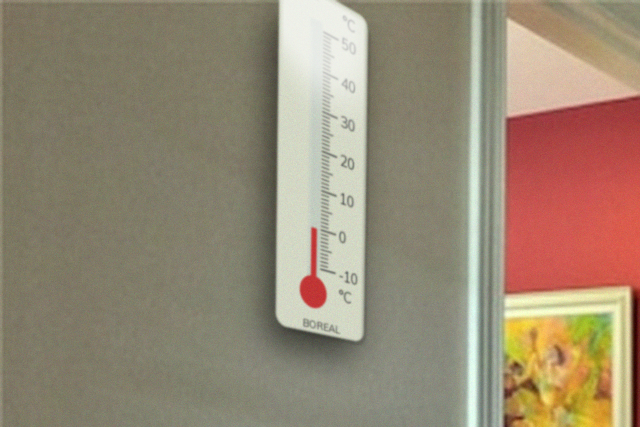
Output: 0,°C
